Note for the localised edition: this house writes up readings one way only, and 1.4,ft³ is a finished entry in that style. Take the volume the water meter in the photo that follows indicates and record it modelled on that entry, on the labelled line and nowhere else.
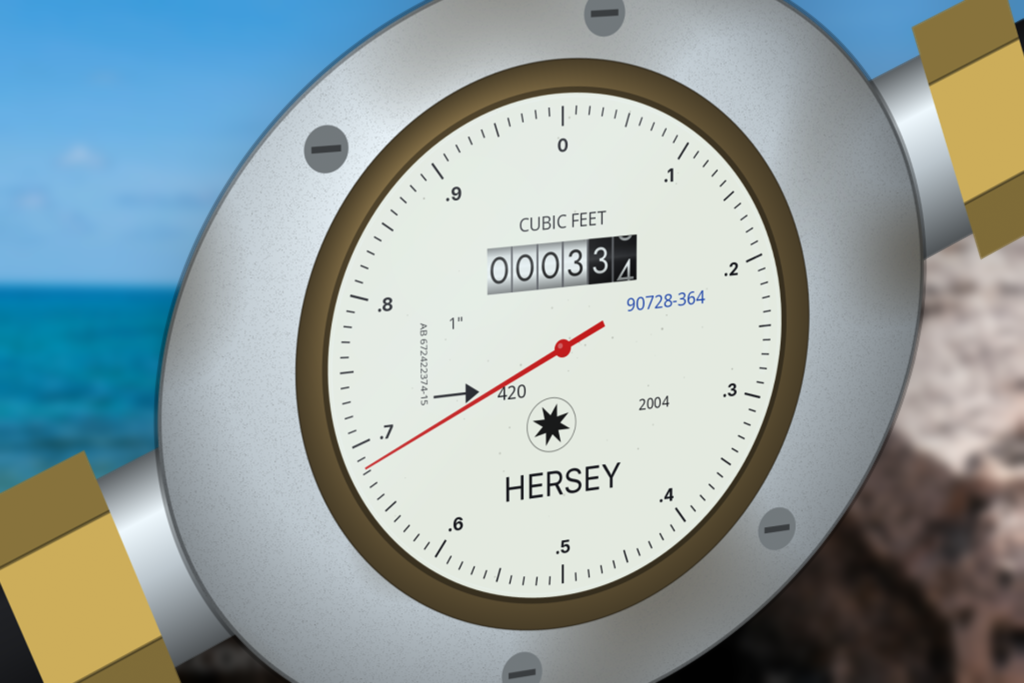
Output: 333.68,ft³
